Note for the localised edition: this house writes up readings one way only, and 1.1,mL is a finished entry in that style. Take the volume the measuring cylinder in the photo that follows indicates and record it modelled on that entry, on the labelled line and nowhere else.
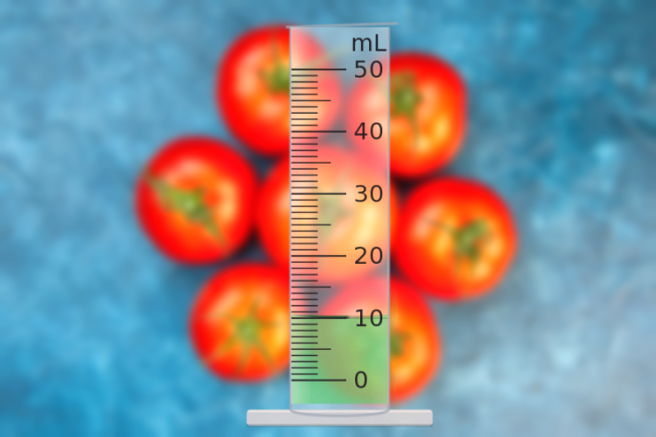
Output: 10,mL
